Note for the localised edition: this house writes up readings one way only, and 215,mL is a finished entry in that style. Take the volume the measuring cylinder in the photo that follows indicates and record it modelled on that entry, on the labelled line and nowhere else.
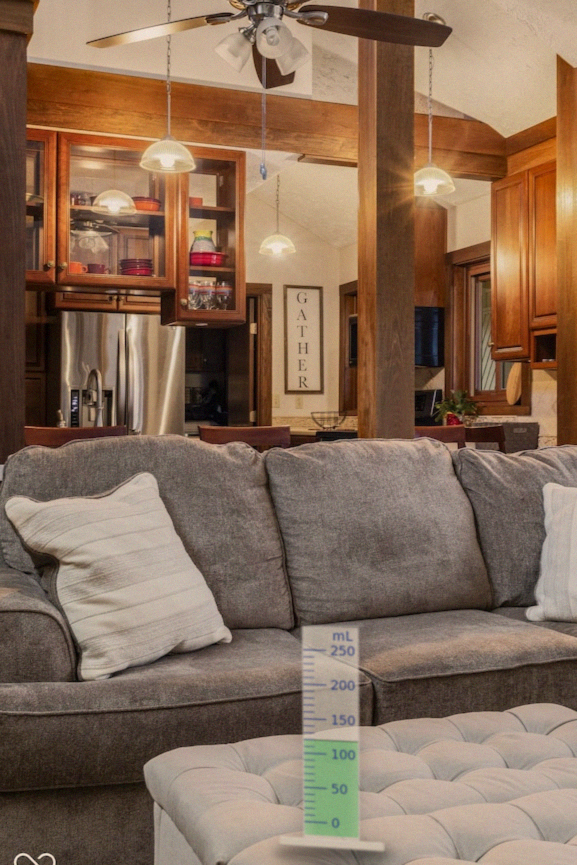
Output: 120,mL
